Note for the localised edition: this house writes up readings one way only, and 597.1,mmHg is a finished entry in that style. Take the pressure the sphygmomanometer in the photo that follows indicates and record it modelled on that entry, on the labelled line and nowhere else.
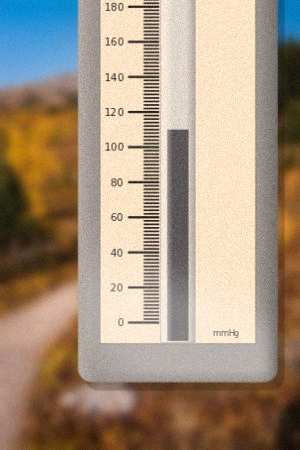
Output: 110,mmHg
